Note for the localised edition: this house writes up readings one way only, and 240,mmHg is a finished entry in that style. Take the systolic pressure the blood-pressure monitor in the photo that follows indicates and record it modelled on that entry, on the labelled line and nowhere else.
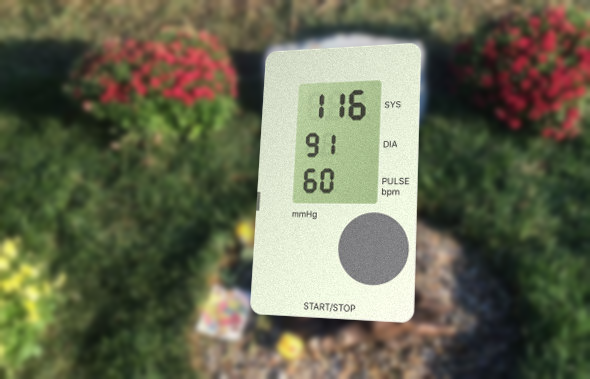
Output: 116,mmHg
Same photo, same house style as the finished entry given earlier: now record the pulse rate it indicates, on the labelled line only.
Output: 60,bpm
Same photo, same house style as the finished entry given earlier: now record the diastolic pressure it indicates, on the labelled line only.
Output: 91,mmHg
